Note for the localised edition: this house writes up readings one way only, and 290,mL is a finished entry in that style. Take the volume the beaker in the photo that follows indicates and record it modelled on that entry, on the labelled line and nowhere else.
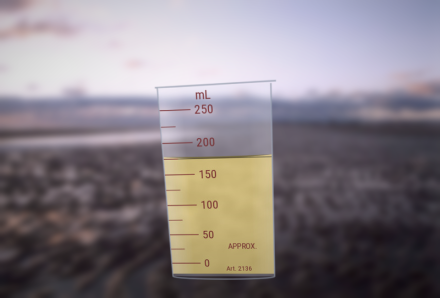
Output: 175,mL
